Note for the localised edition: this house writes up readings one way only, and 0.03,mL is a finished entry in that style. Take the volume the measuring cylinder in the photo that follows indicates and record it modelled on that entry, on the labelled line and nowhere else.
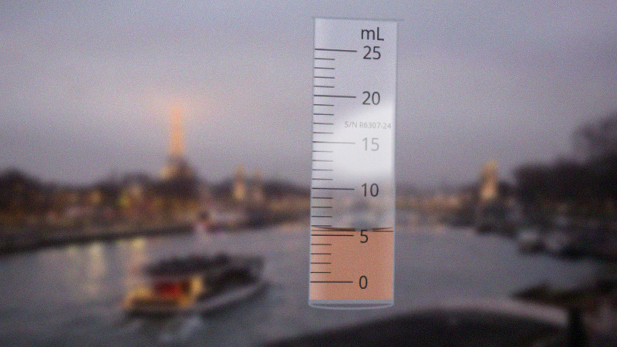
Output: 5.5,mL
